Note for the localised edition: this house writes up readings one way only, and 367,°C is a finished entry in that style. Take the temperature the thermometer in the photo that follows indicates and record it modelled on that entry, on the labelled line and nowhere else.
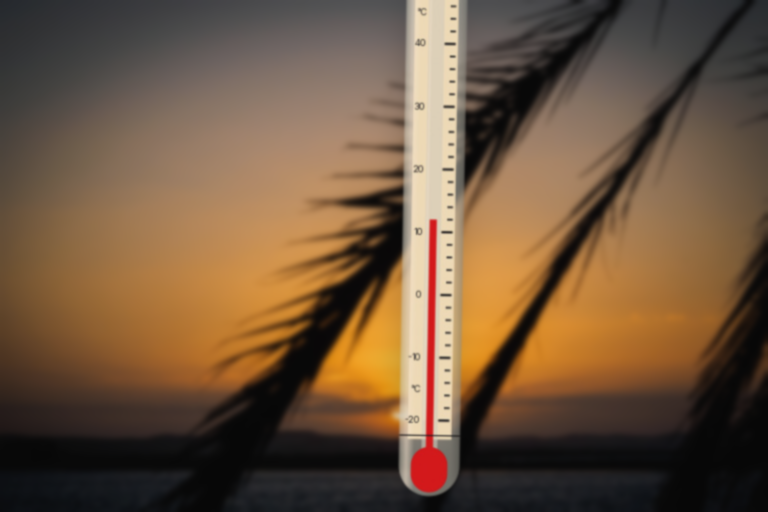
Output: 12,°C
